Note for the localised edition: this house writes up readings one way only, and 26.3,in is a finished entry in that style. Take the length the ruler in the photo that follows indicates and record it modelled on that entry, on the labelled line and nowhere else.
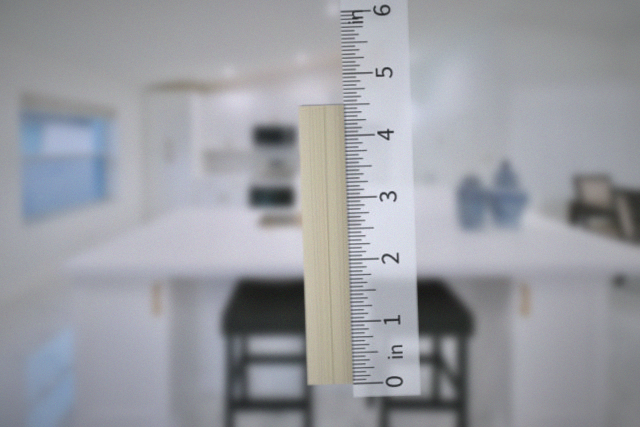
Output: 4.5,in
